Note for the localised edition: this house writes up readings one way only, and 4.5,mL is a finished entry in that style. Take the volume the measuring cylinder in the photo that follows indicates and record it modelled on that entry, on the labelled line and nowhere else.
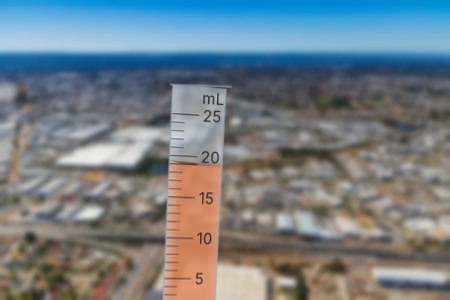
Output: 19,mL
